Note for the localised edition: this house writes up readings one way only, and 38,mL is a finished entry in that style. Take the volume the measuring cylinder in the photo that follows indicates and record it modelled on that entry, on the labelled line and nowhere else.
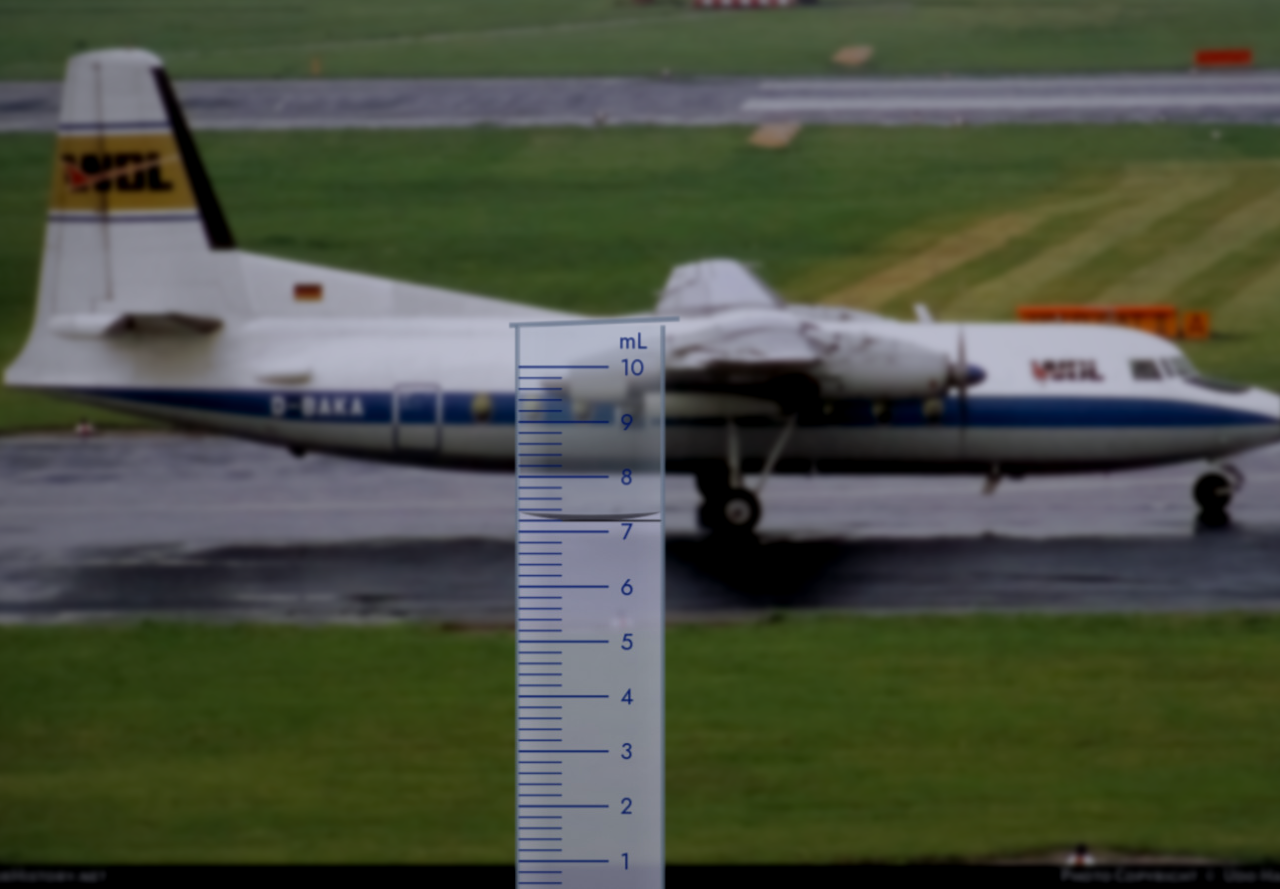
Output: 7.2,mL
